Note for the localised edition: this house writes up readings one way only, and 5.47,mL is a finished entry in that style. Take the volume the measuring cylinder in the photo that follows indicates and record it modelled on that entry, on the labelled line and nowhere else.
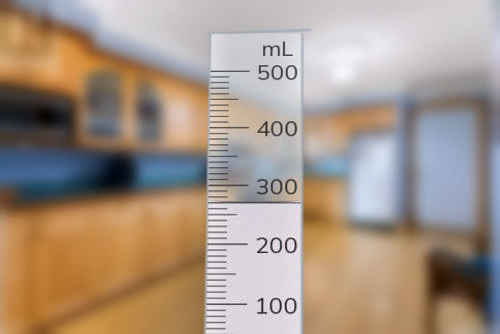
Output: 270,mL
